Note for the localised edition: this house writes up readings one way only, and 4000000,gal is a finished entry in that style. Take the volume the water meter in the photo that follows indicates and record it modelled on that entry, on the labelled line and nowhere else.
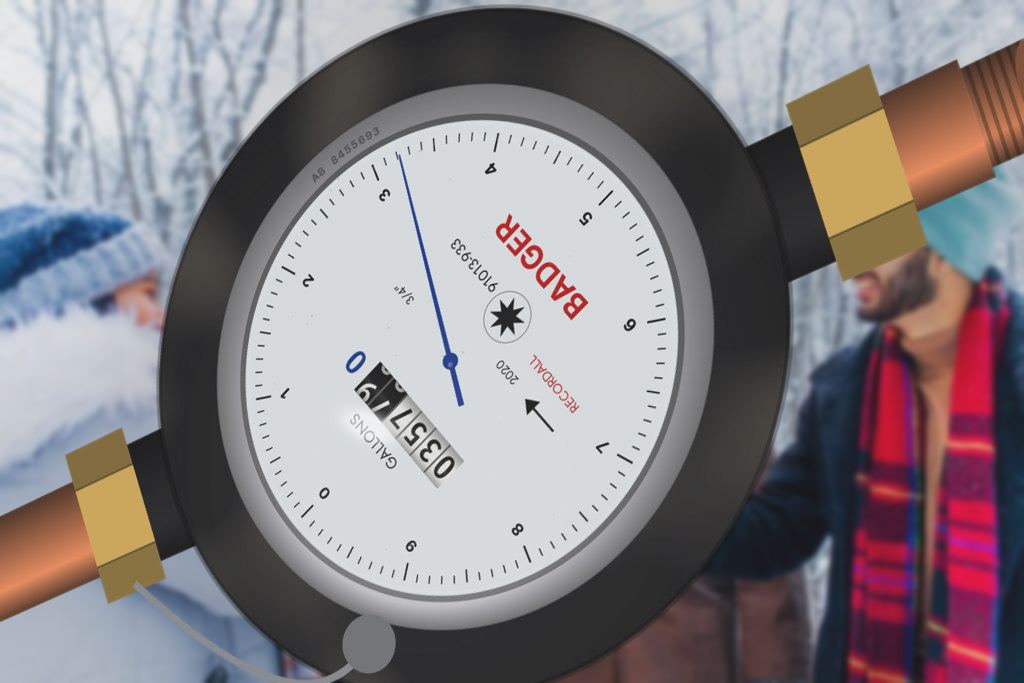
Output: 357793.2,gal
